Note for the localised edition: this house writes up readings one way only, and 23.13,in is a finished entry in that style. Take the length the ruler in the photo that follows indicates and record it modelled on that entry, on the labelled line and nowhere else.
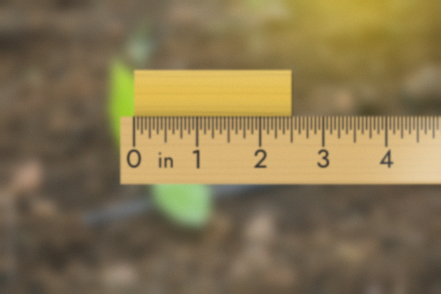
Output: 2.5,in
